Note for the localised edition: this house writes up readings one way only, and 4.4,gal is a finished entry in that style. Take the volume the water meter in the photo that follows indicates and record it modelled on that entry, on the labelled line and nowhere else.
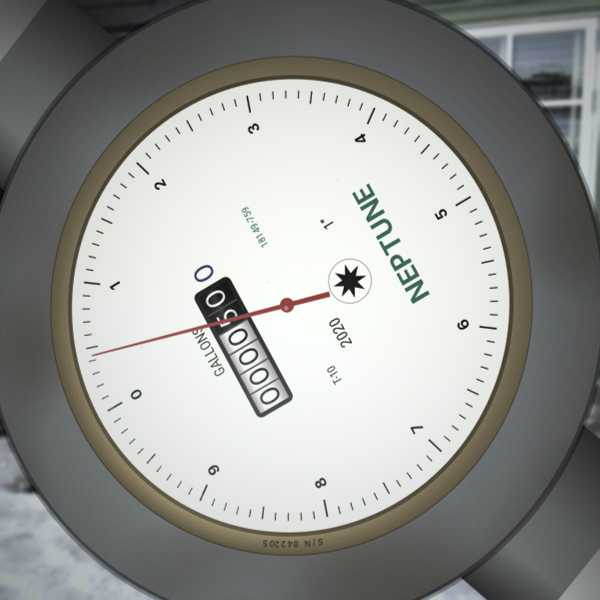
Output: 500.4,gal
